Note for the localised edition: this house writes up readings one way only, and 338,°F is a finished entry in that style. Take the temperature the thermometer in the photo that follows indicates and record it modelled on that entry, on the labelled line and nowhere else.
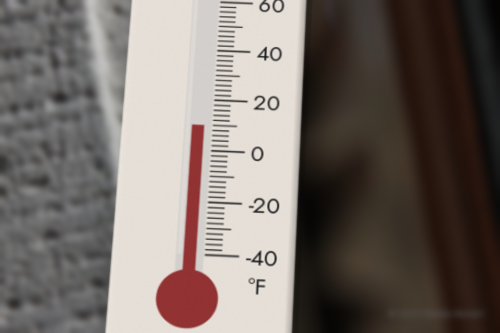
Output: 10,°F
